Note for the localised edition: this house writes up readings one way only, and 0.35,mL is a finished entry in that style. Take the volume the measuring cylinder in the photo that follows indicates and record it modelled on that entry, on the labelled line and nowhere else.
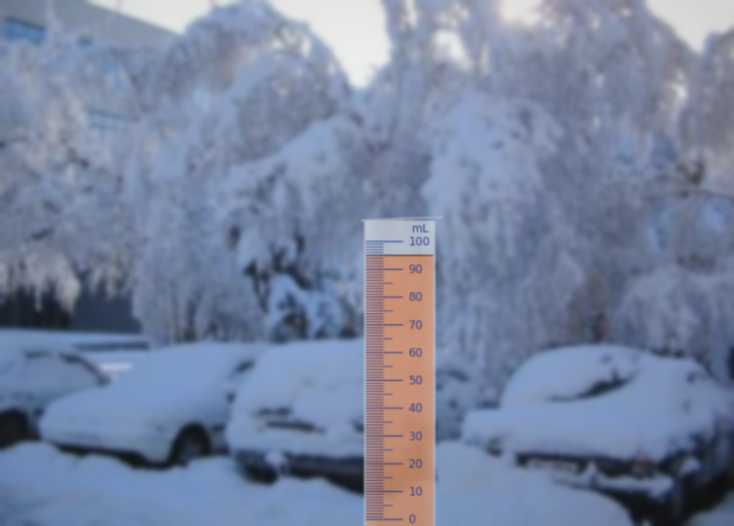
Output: 95,mL
